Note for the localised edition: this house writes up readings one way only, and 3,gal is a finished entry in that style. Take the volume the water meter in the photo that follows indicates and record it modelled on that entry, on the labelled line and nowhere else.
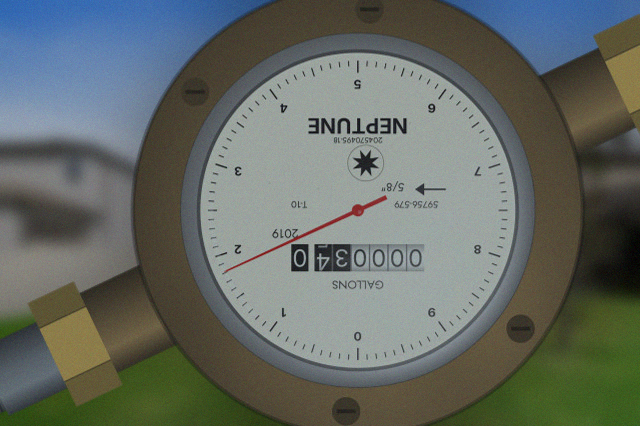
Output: 341.8,gal
